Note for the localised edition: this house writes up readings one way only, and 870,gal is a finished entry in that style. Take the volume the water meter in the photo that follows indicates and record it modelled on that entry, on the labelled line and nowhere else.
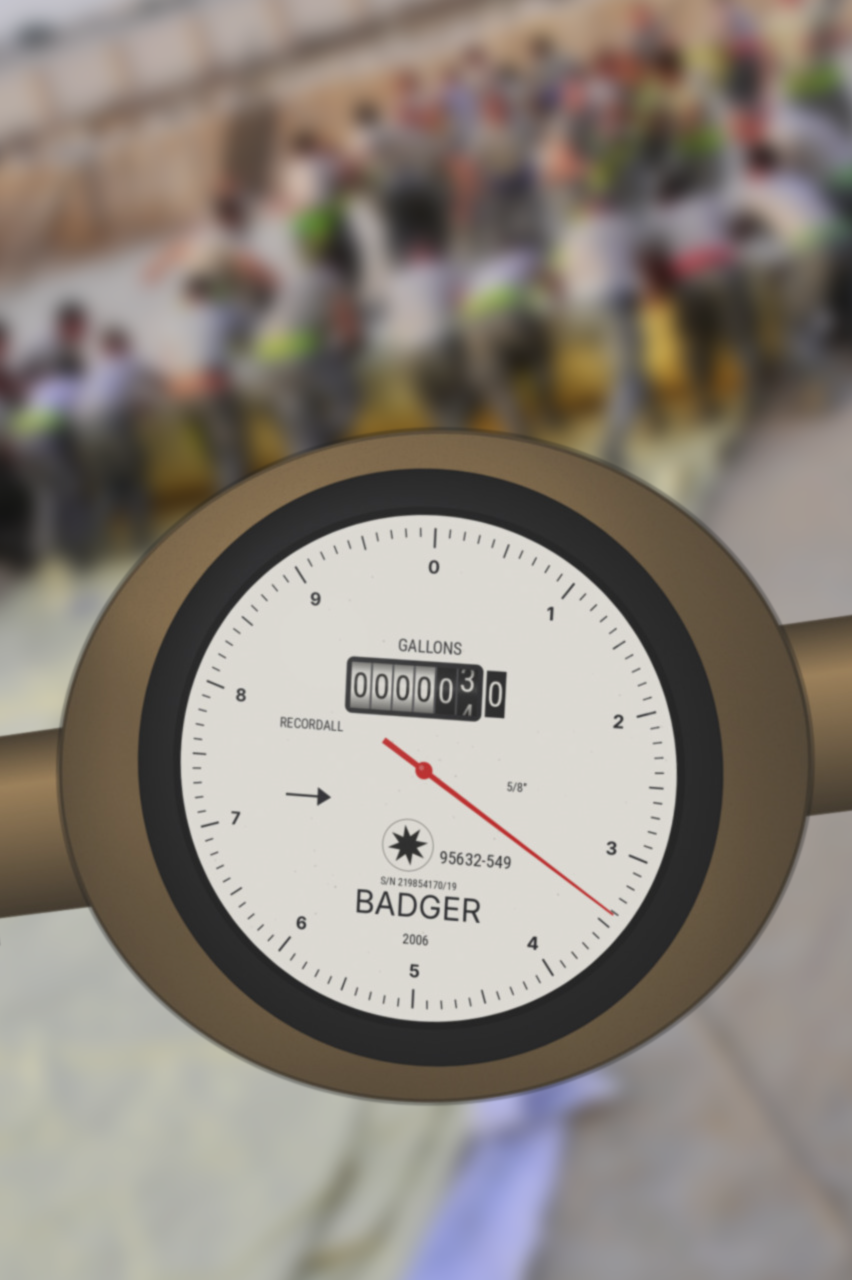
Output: 33.4,gal
